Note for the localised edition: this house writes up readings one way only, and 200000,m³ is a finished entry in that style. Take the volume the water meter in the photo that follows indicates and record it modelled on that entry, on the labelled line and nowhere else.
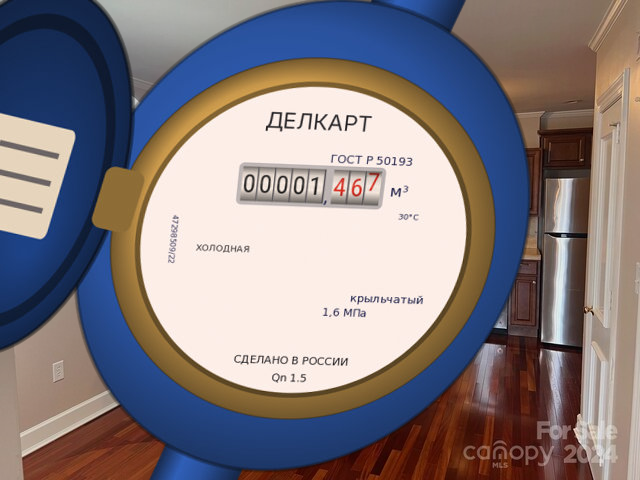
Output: 1.467,m³
